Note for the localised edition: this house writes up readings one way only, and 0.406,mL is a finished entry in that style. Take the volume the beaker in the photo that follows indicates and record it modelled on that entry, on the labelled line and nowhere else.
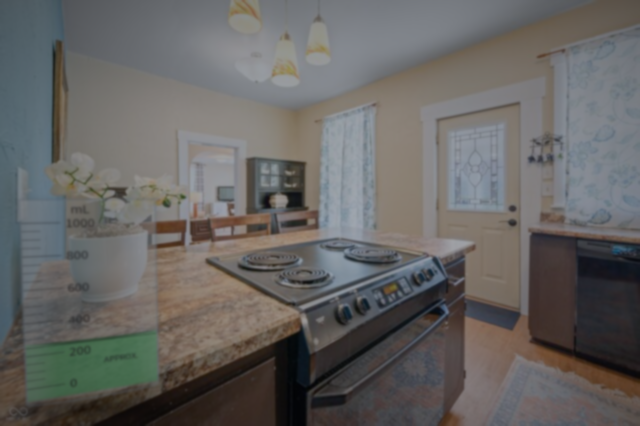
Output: 250,mL
